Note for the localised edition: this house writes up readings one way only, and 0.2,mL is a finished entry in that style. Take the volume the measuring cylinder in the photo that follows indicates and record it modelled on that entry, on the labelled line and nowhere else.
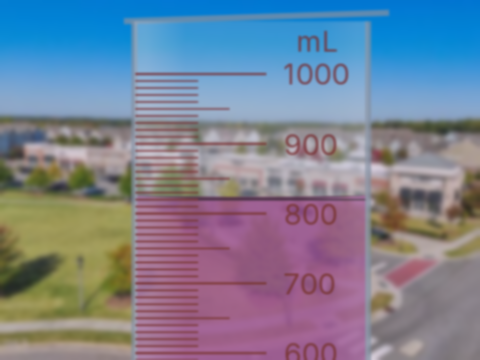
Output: 820,mL
